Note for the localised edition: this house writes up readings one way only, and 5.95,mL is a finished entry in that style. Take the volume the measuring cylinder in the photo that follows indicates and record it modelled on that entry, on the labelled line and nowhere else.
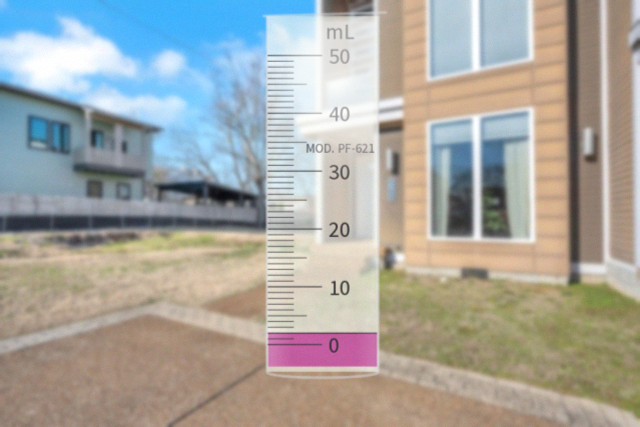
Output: 2,mL
